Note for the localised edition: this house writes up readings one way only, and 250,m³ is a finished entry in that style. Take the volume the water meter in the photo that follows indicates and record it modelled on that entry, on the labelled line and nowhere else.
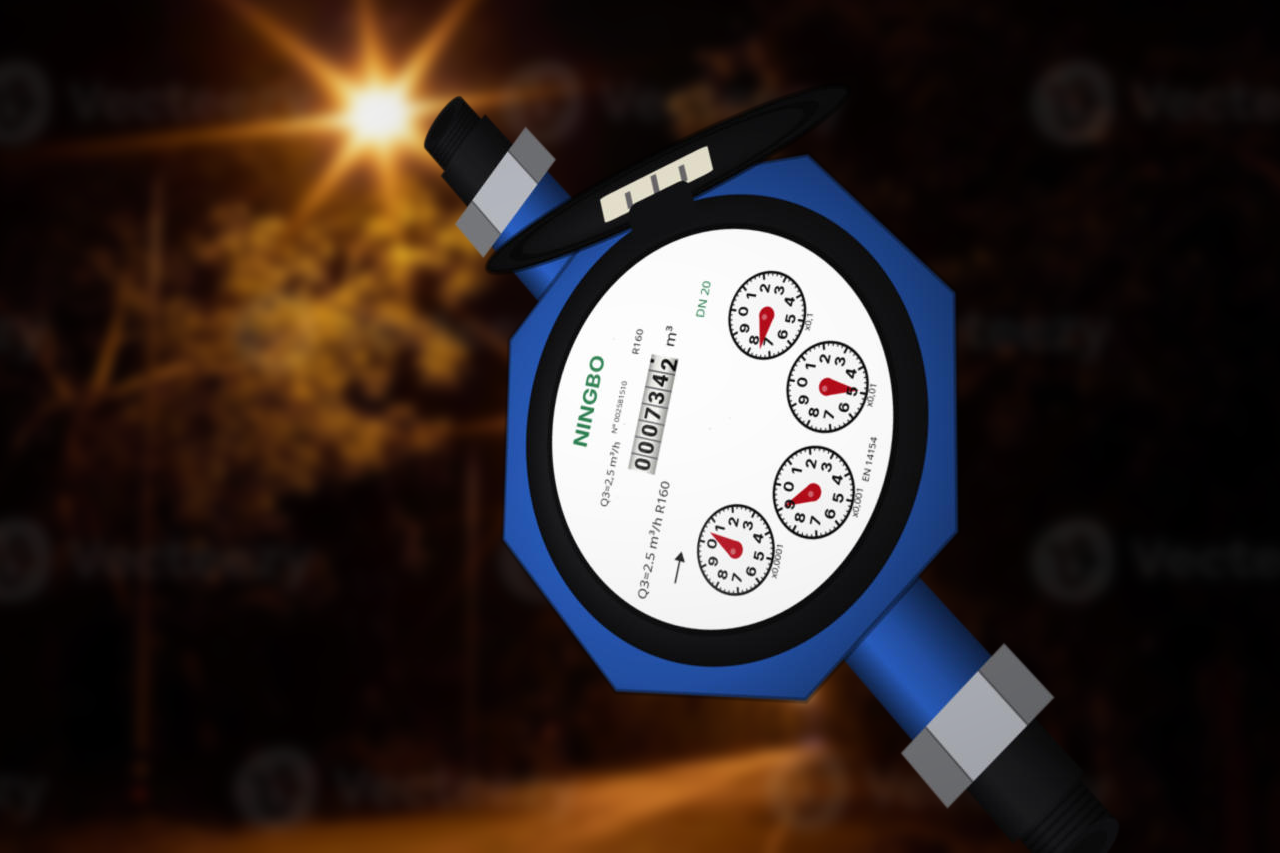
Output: 7341.7490,m³
